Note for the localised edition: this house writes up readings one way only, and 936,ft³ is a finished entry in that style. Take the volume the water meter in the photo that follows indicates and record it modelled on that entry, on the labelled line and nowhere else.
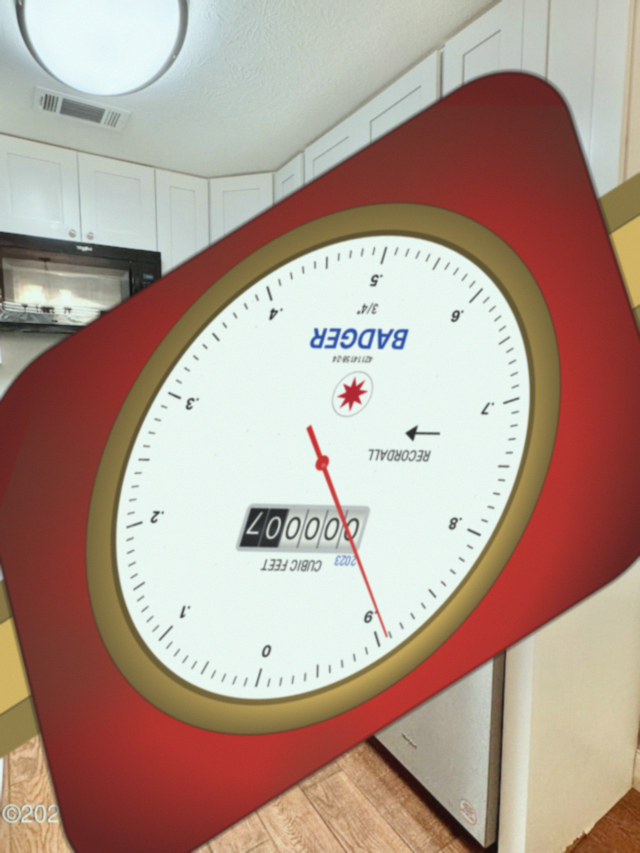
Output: 6.89,ft³
